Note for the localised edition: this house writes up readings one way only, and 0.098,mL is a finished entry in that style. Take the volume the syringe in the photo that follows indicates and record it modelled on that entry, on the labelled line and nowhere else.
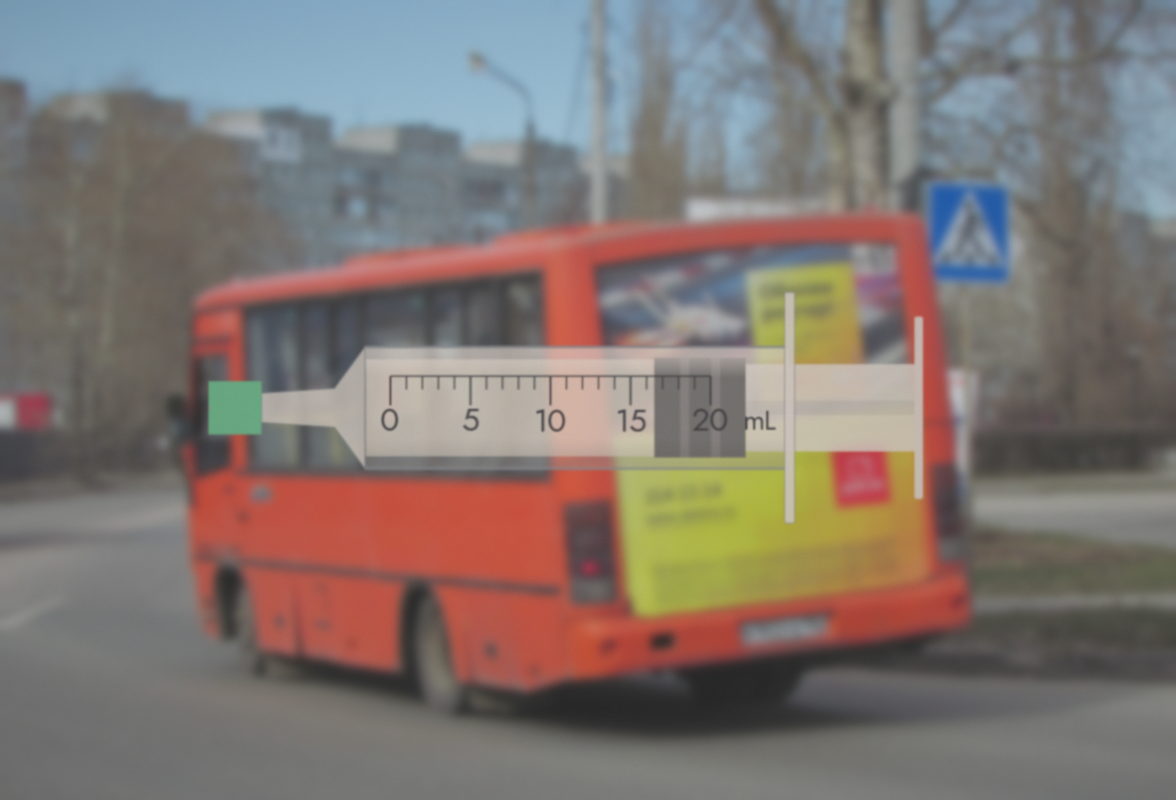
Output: 16.5,mL
